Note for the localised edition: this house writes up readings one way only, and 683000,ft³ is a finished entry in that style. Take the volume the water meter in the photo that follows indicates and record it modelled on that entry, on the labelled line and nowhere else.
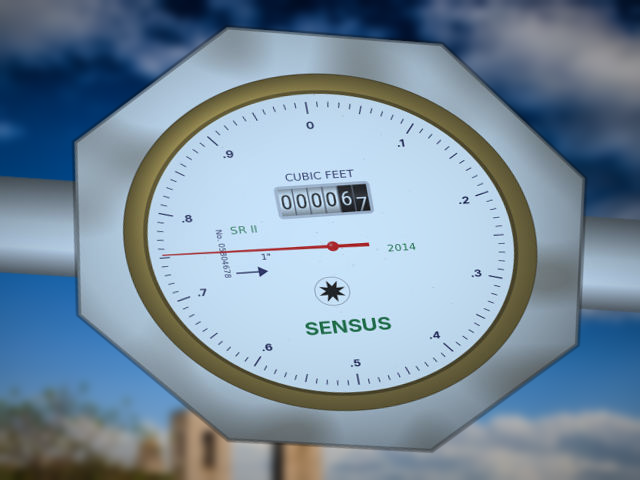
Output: 66.75,ft³
